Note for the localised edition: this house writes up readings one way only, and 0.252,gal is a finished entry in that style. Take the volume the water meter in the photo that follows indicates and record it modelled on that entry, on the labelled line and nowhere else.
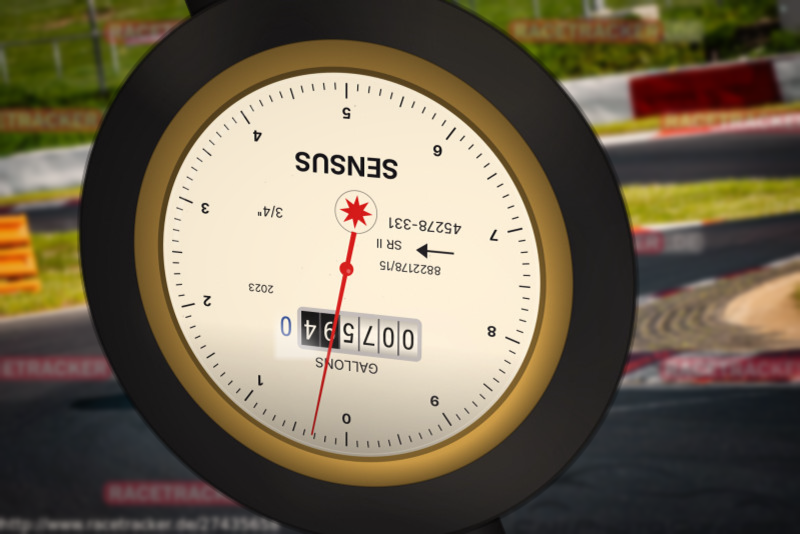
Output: 75940.3,gal
